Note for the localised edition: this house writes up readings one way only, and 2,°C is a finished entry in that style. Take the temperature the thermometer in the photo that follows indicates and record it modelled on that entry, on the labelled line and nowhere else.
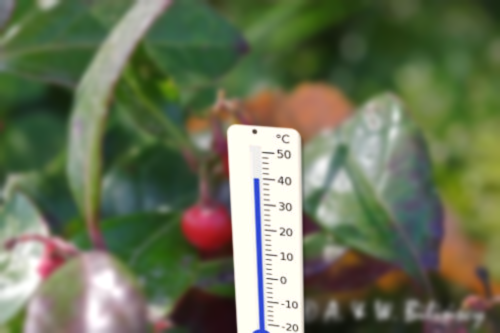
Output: 40,°C
